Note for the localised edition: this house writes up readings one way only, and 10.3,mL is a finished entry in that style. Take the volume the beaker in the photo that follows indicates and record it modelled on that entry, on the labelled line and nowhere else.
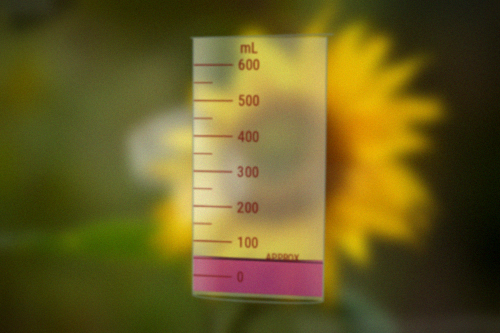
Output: 50,mL
